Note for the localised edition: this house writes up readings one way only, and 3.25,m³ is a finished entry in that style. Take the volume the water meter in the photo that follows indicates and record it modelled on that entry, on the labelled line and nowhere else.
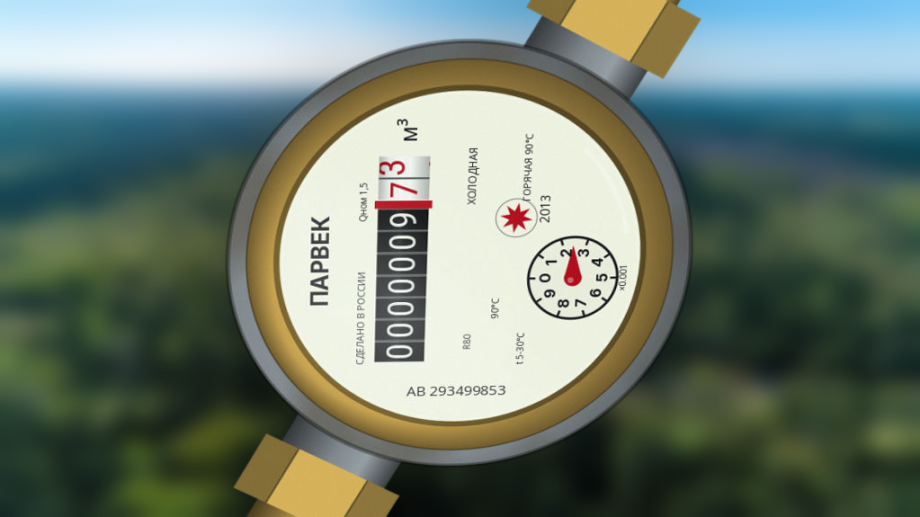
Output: 9.732,m³
